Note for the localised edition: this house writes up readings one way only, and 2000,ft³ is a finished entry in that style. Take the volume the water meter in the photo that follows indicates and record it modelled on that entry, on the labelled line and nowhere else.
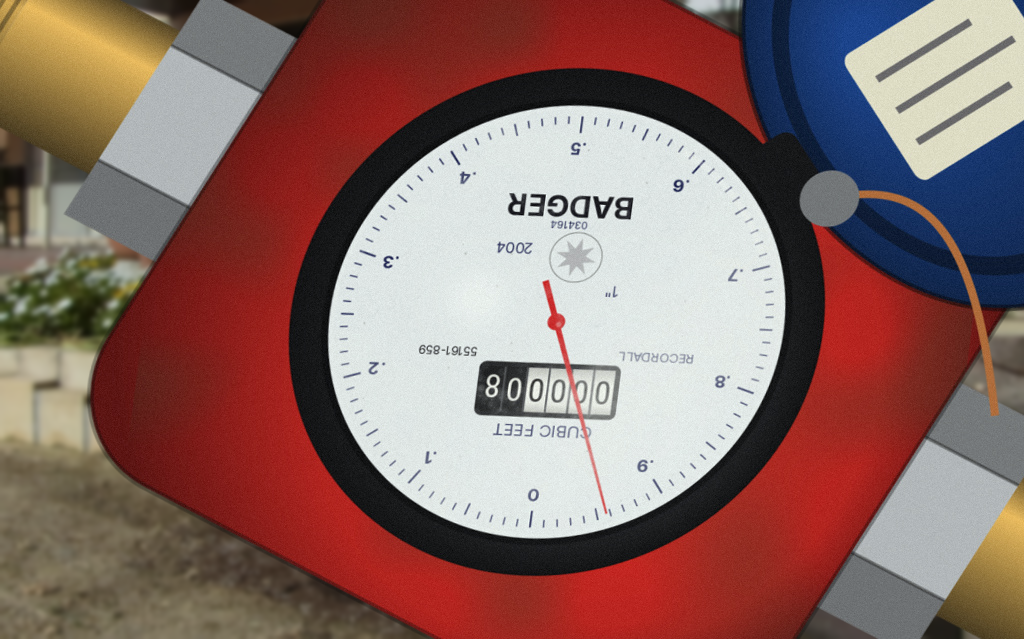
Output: 7.94,ft³
